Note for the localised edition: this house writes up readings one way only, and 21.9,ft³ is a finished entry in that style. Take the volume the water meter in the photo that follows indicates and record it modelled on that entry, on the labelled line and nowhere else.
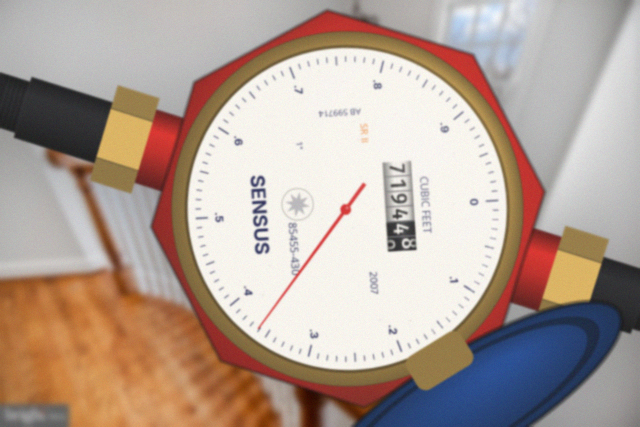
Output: 719448.36,ft³
